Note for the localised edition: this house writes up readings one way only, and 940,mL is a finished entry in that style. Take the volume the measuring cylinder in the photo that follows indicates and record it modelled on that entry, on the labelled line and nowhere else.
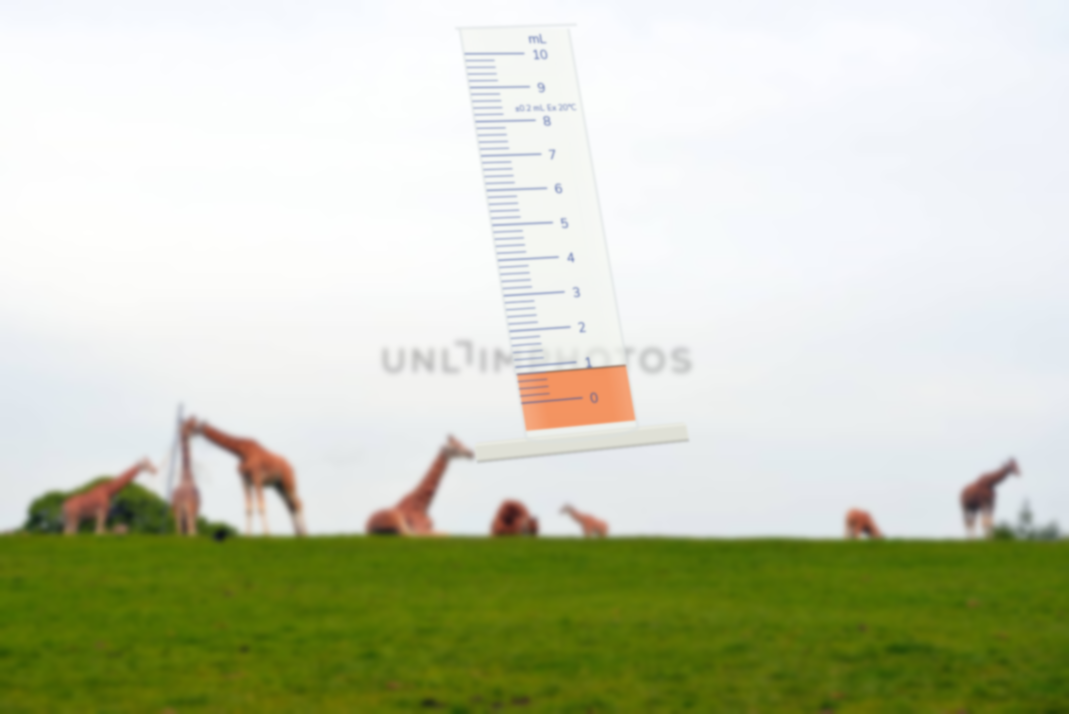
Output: 0.8,mL
